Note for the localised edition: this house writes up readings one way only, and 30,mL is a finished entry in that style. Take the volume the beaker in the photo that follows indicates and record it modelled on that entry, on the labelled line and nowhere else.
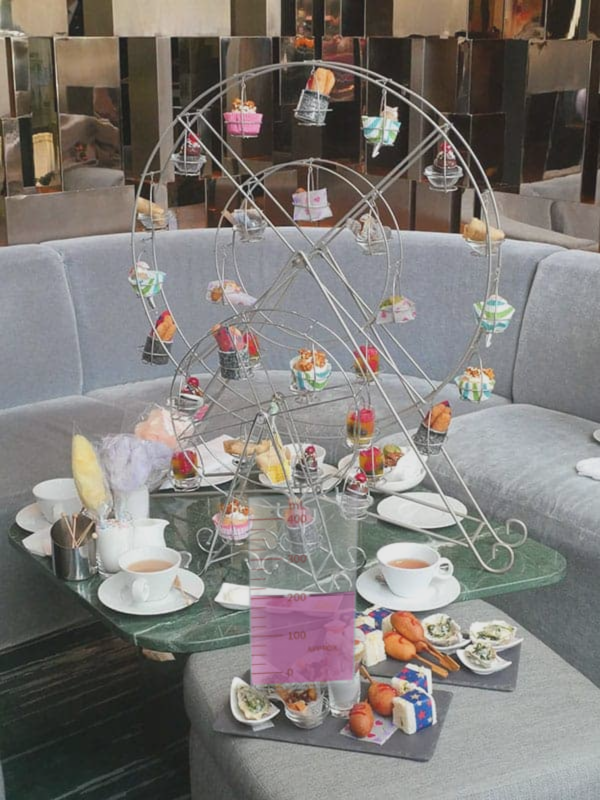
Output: 200,mL
